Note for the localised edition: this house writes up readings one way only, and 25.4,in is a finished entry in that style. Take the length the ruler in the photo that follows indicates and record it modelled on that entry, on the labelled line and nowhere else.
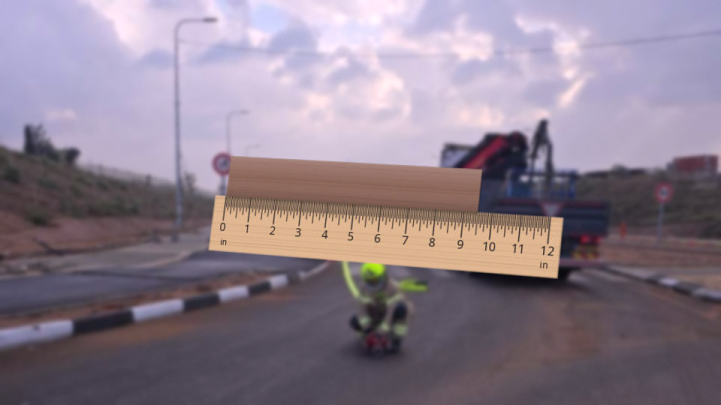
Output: 9.5,in
